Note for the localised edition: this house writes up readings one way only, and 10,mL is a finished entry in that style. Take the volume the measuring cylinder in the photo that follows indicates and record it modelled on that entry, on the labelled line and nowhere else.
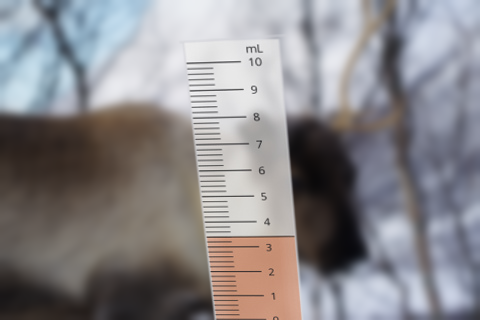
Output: 3.4,mL
